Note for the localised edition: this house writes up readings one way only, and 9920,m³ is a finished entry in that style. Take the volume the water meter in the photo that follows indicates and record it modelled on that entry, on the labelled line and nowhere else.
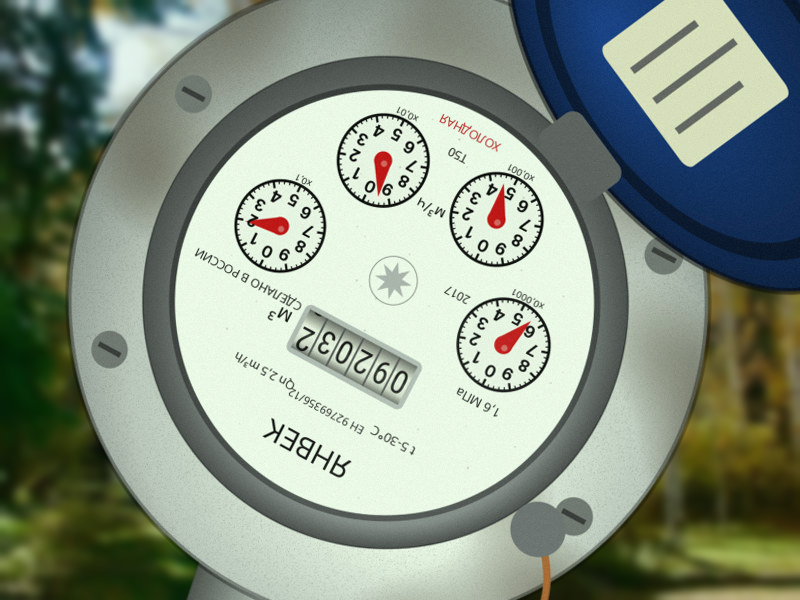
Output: 92032.1945,m³
